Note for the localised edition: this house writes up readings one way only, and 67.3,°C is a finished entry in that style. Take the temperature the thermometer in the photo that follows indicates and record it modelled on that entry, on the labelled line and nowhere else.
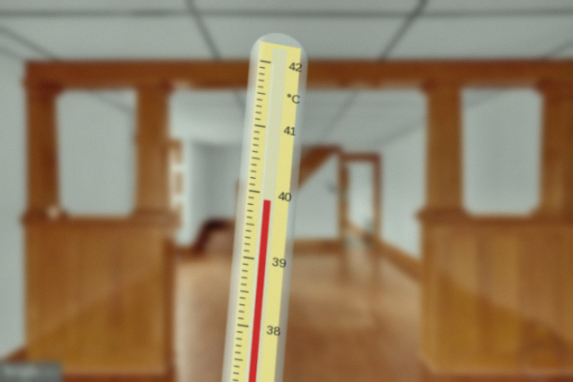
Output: 39.9,°C
